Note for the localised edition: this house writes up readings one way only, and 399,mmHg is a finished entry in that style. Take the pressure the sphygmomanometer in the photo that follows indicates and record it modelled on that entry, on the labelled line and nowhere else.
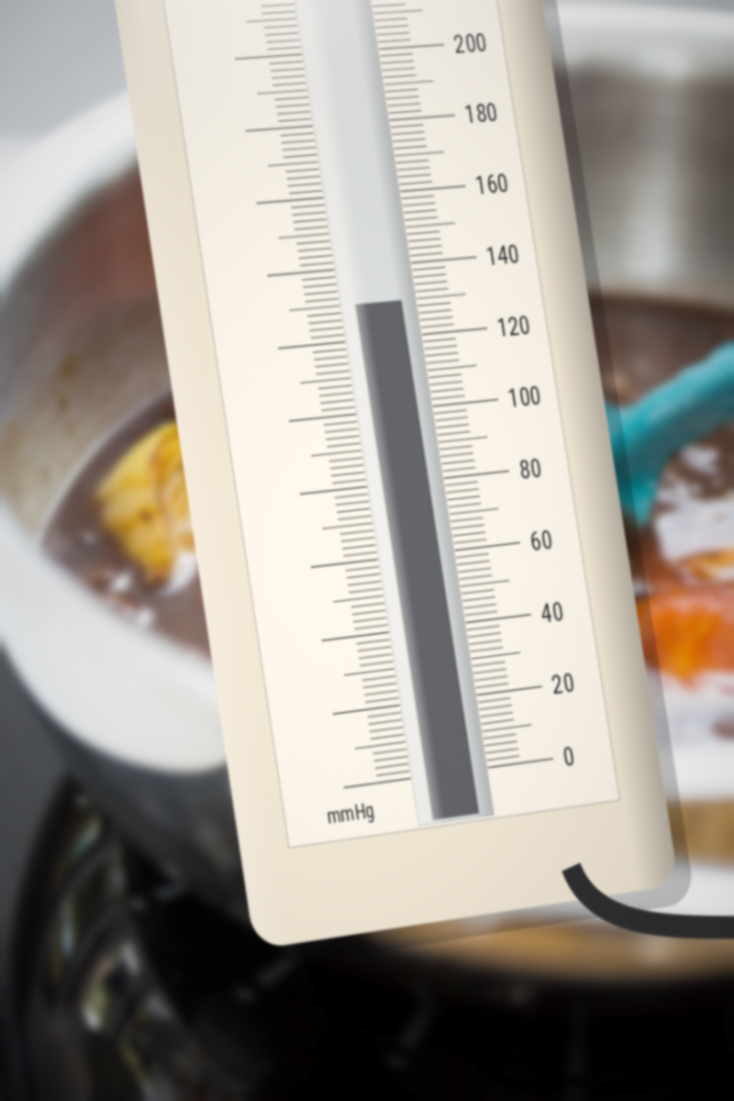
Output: 130,mmHg
